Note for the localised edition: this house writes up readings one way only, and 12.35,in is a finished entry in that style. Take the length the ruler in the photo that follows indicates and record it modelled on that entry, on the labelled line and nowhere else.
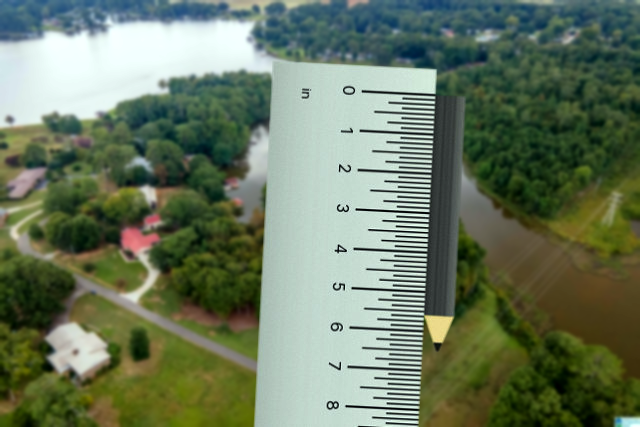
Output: 6.5,in
